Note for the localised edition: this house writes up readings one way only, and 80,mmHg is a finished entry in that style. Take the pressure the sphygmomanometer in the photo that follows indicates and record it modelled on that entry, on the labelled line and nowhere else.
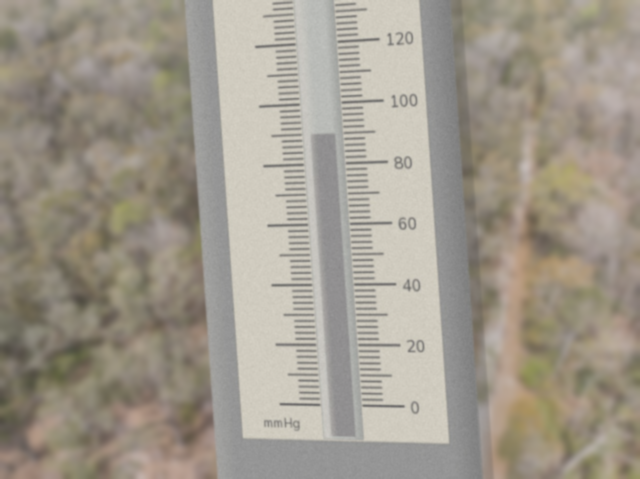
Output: 90,mmHg
